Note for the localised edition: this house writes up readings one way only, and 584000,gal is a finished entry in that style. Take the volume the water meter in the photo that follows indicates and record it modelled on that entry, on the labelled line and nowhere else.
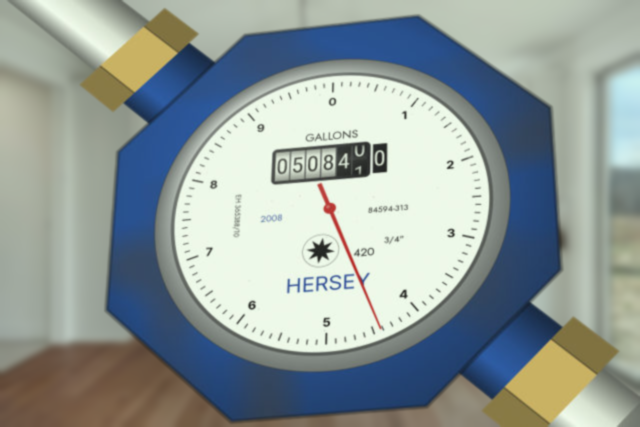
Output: 508404.4,gal
